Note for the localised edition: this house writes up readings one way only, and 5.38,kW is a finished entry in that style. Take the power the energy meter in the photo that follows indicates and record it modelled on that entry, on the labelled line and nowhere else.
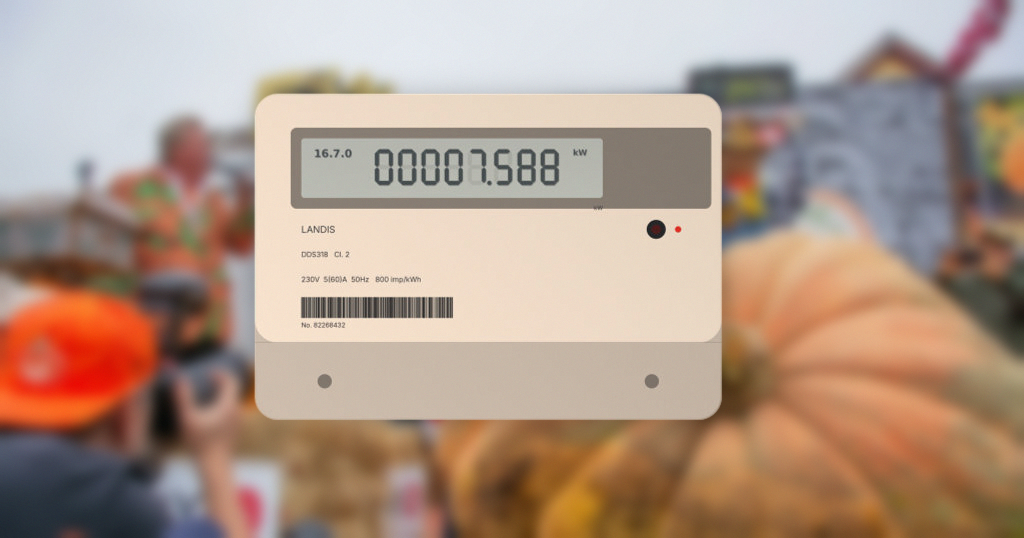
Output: 7.588,kW
